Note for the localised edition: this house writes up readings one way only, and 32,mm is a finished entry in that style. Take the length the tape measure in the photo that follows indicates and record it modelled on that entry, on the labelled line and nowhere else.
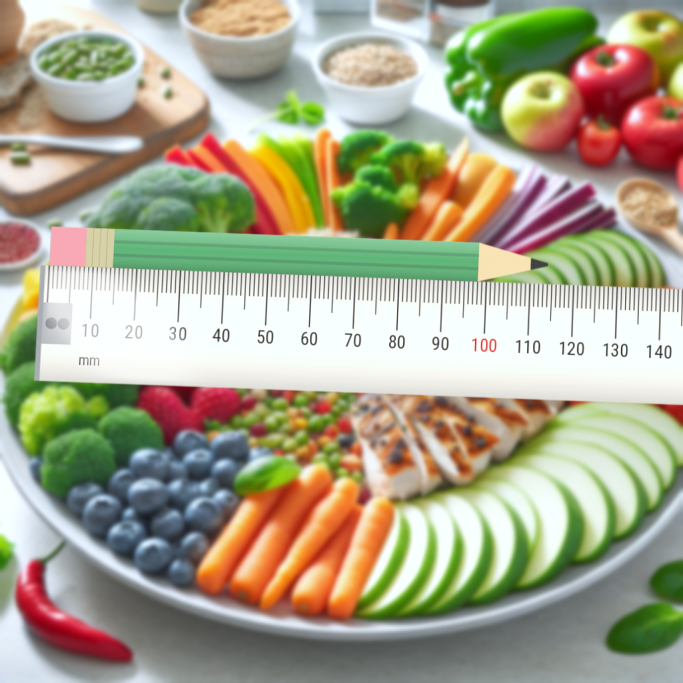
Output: 114,mm
